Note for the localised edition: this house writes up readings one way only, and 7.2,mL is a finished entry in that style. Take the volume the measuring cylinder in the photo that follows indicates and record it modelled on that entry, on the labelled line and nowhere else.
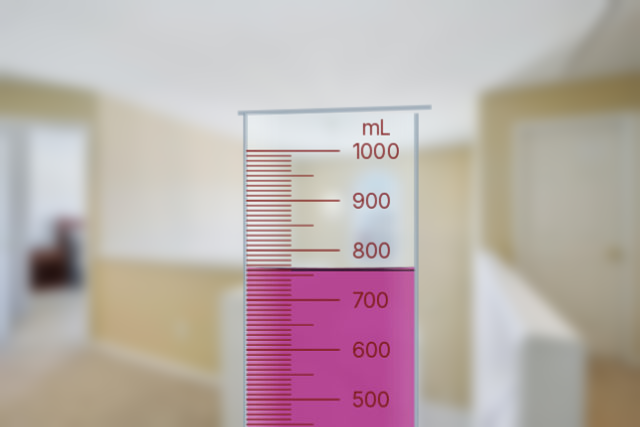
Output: 760,mL
